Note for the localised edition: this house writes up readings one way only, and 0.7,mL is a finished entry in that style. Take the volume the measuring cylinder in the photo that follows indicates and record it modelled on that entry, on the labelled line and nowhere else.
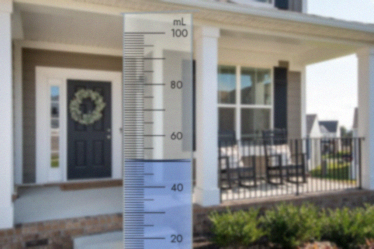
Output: 50,mL
